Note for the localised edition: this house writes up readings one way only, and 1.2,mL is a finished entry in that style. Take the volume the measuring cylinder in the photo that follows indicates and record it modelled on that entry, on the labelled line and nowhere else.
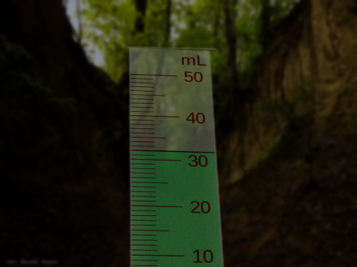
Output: 32,mL
